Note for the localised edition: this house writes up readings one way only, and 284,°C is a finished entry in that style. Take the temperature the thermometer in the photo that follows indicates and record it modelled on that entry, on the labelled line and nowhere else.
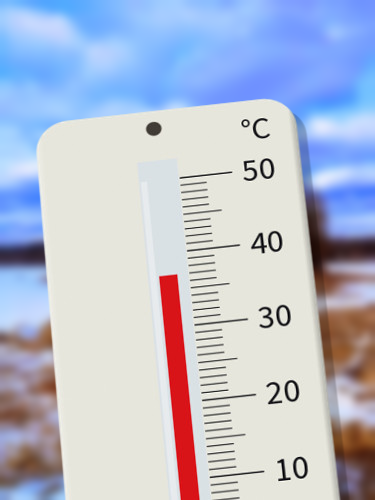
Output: 37,°C
